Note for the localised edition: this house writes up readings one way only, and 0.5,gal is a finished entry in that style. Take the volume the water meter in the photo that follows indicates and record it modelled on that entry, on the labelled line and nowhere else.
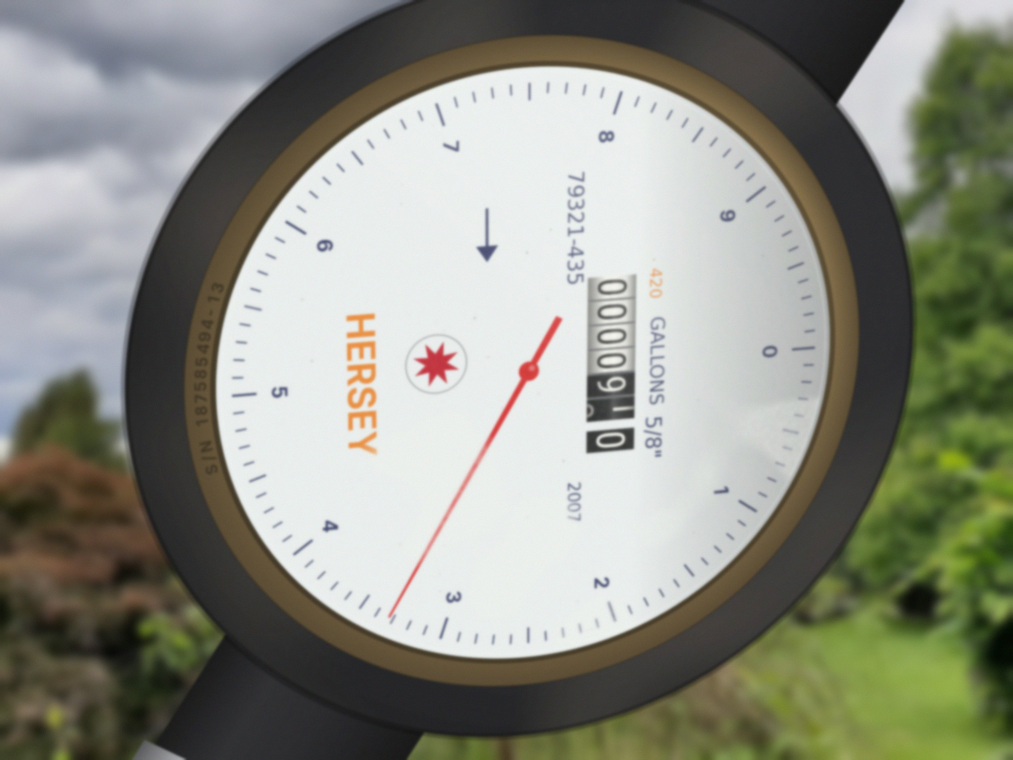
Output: 913.3,gal
